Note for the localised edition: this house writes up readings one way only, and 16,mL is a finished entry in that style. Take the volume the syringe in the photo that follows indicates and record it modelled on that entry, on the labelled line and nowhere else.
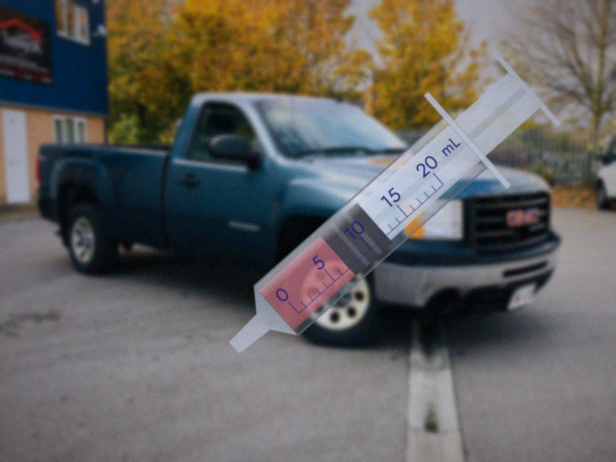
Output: 7,mL
